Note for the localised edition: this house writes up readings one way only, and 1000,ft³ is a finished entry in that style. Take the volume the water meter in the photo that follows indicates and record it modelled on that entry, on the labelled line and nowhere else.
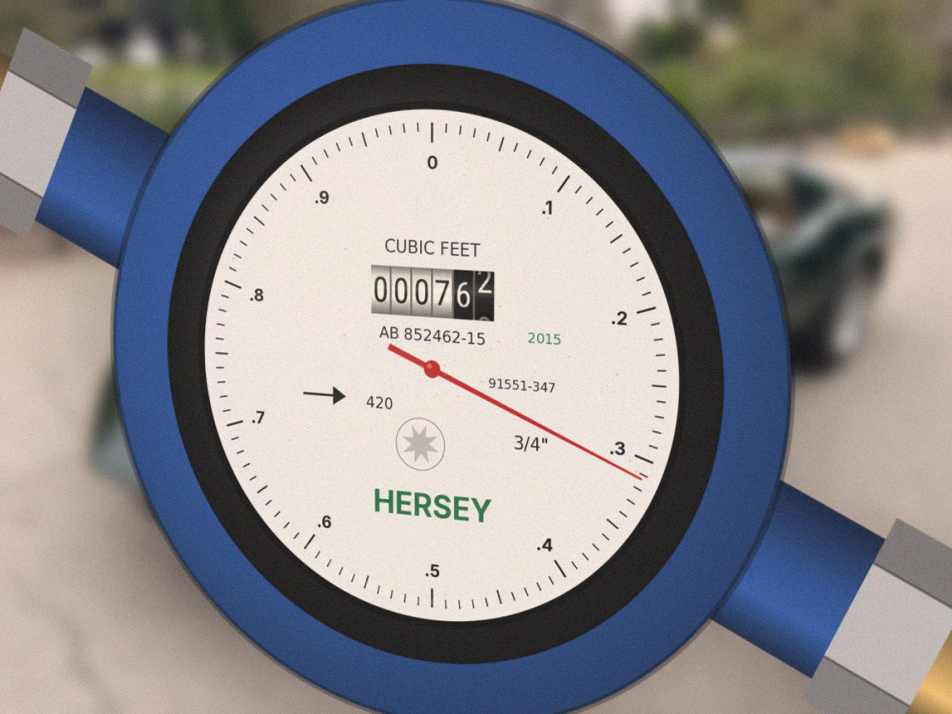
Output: 762.31,ft³
